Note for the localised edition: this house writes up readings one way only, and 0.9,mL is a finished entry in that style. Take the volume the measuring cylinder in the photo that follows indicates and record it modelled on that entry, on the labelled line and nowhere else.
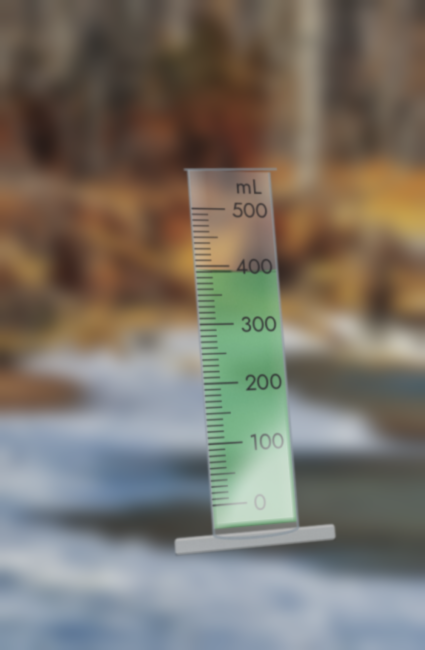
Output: 390,mL
